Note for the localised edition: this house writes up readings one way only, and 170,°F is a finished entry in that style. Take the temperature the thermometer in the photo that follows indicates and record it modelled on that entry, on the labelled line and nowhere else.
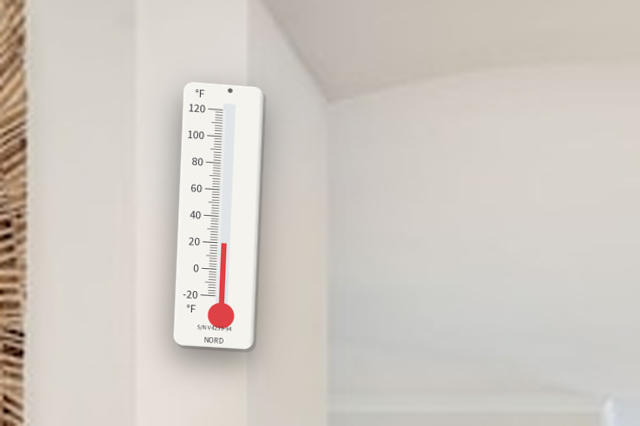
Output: 20,°F
